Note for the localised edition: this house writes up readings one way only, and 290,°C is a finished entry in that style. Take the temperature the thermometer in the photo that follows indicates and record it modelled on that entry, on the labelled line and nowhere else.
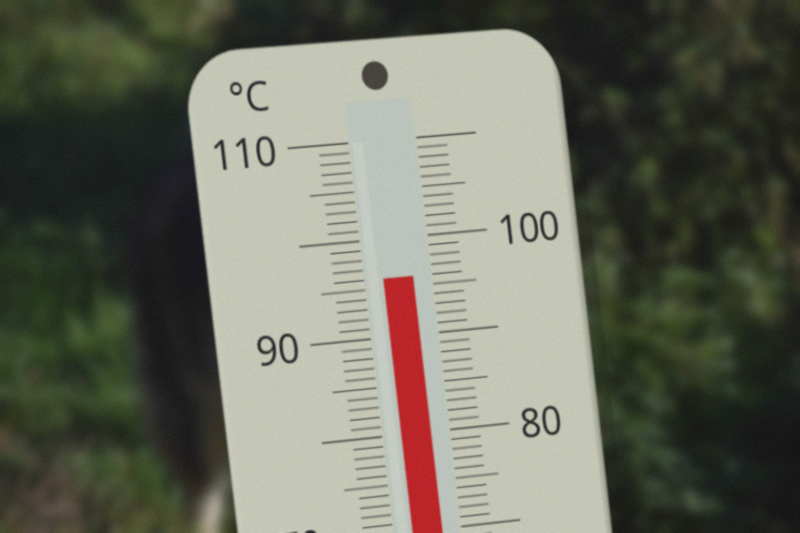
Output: 96,°C
